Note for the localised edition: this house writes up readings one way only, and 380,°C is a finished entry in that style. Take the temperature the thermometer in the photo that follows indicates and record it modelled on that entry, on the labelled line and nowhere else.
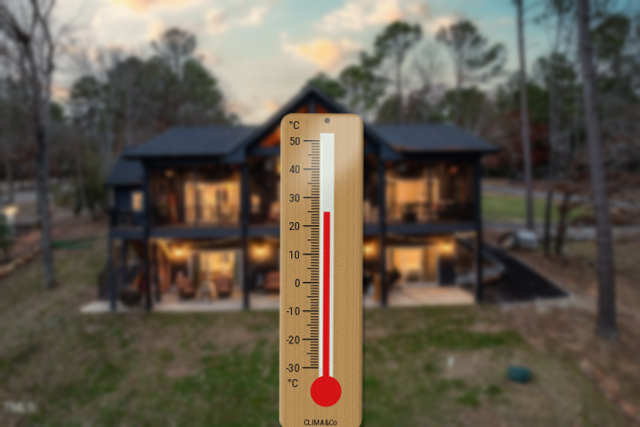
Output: 25,°C
